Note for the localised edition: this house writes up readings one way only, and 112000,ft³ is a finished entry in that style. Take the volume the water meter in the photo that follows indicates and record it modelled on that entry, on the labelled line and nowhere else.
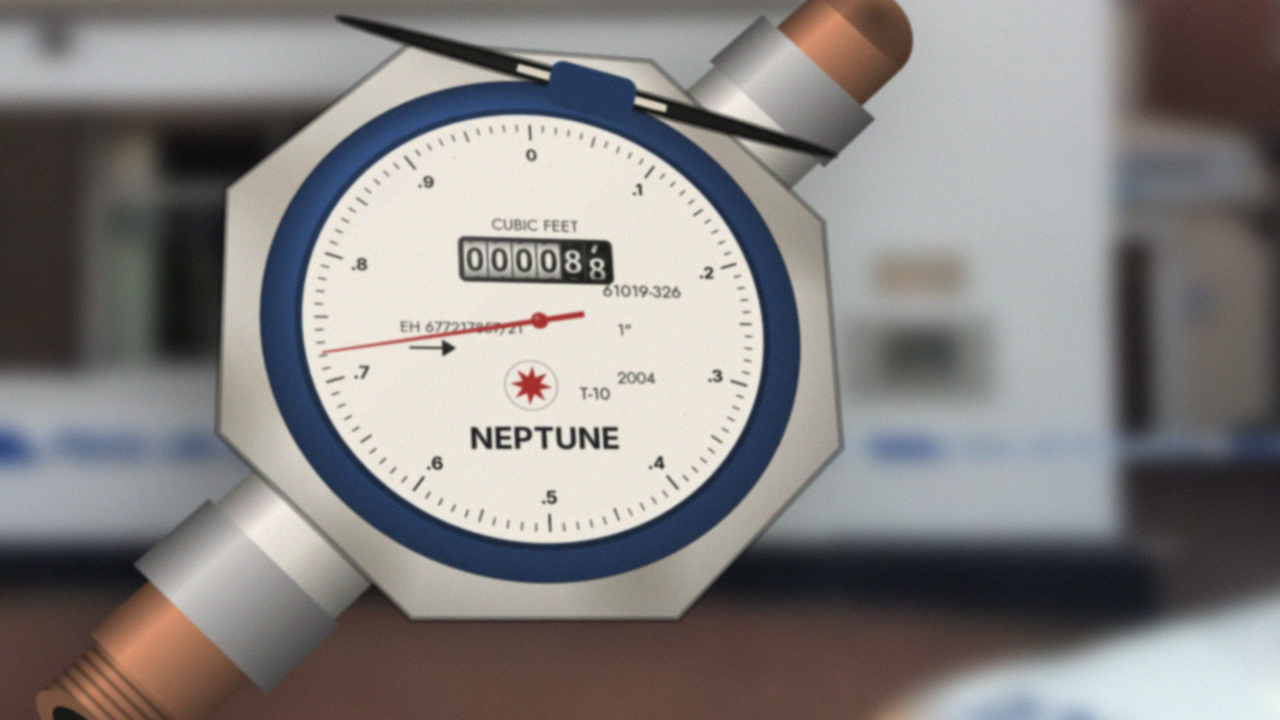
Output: 87.72,ft³
